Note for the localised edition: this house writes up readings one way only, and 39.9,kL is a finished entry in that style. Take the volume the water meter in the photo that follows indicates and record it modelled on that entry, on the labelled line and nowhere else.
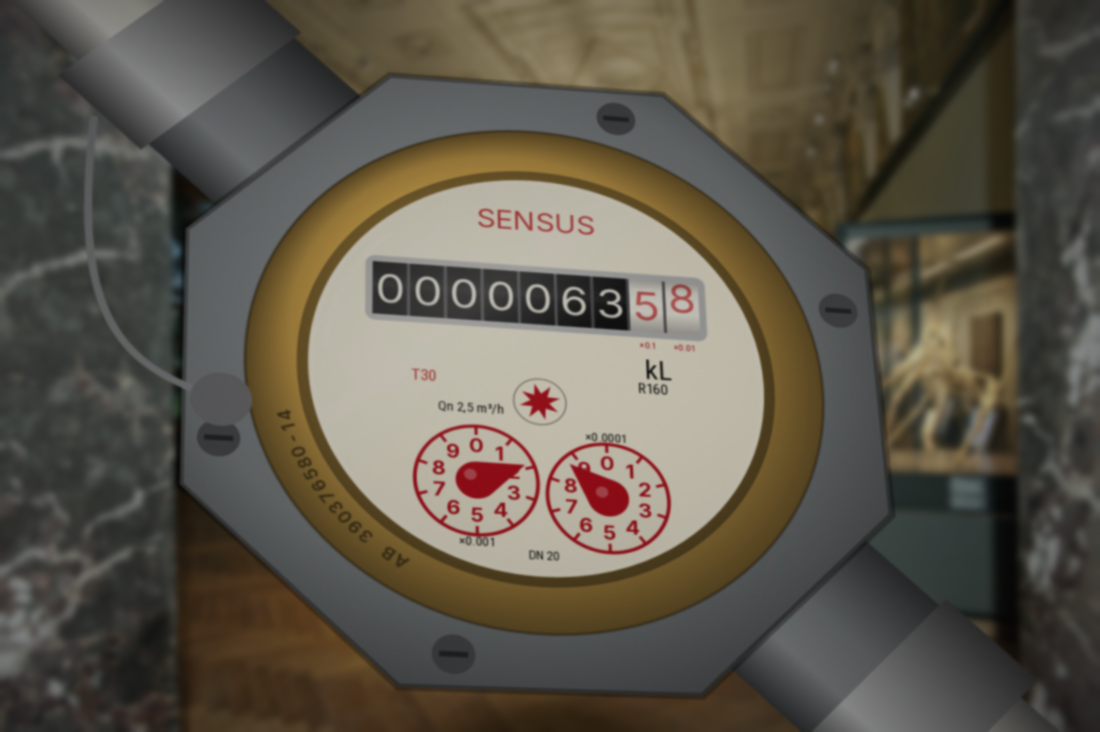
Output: 63.5818,kL
